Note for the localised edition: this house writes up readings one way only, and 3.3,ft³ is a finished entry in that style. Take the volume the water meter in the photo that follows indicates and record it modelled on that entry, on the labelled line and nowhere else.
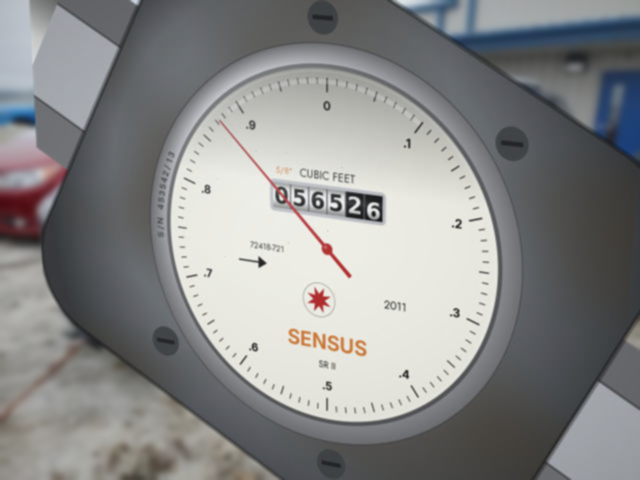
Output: 56525.87,ft³
